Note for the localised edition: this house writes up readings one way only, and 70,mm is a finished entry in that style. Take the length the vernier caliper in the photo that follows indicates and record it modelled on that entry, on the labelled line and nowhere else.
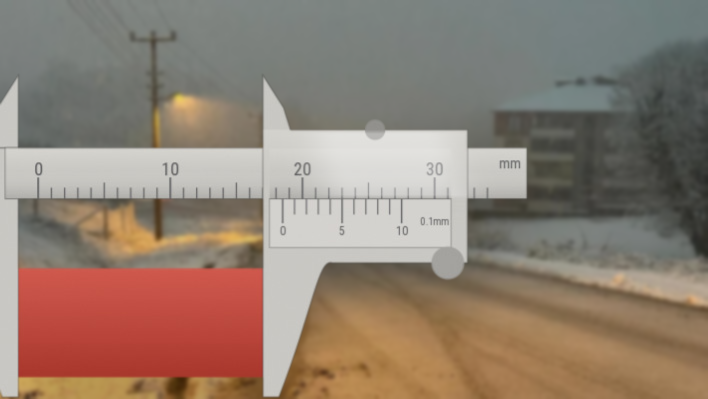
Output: 18.5,mm
